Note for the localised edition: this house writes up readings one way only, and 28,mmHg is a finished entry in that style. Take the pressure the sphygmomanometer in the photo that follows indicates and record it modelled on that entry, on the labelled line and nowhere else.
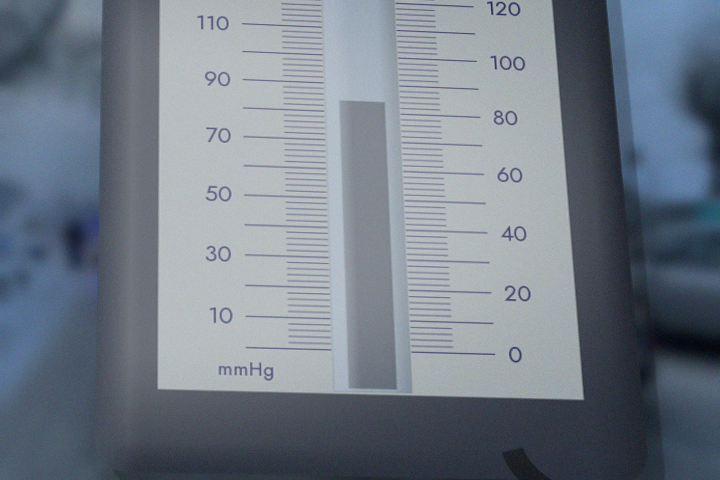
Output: 84,mmHg
